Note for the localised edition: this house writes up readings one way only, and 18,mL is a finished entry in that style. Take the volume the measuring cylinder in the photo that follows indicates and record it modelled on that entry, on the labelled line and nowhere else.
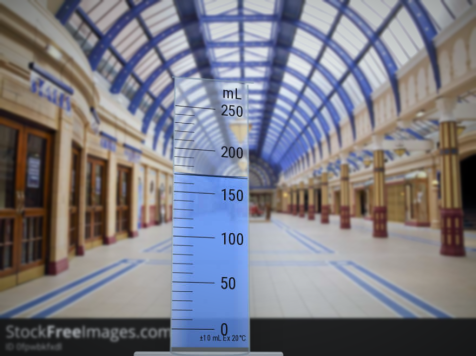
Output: 170,mL
